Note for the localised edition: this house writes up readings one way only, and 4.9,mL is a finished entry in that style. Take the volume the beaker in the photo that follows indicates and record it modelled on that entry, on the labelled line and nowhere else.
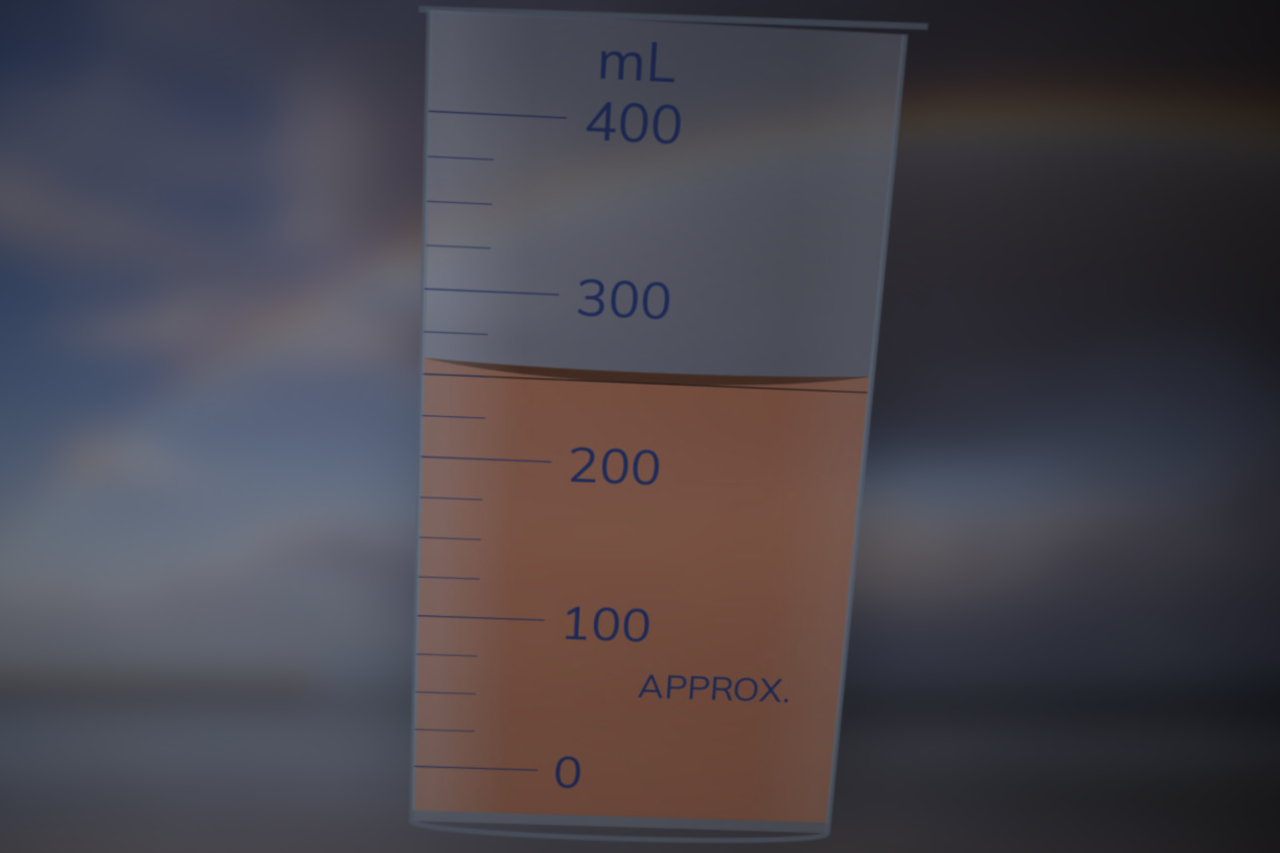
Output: 250,mL
